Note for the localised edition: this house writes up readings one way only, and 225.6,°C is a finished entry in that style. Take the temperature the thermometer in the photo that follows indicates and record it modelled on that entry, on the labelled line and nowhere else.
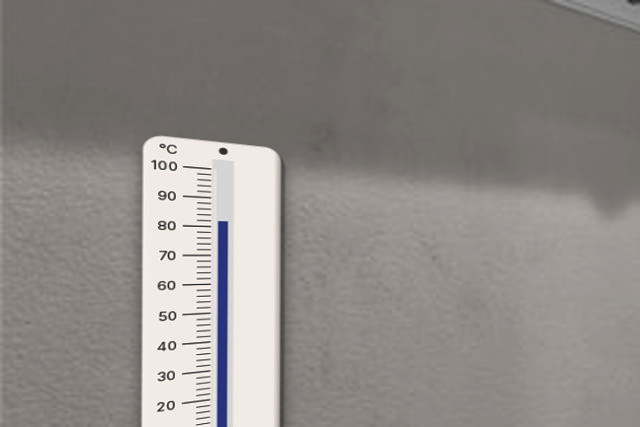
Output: 82,°C
